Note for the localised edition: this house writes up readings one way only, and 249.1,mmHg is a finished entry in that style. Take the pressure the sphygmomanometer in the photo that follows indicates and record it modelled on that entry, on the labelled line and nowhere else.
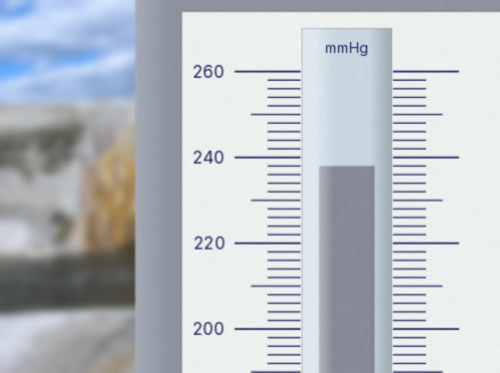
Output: 238,mmHg
